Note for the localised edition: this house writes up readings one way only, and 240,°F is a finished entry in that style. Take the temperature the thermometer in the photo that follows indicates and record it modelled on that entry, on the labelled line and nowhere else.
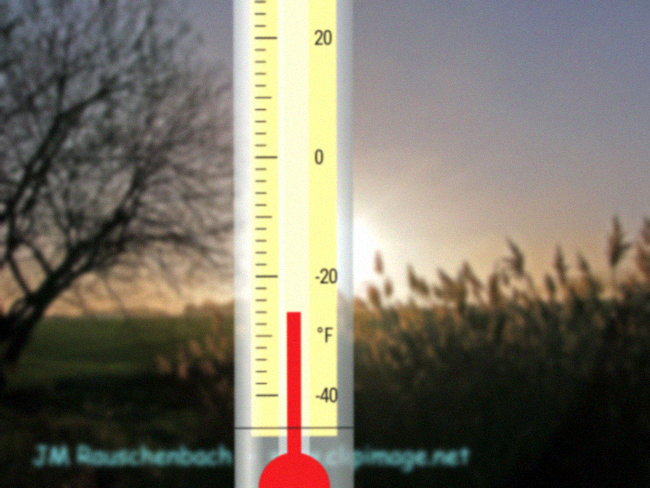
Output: -26,°F
